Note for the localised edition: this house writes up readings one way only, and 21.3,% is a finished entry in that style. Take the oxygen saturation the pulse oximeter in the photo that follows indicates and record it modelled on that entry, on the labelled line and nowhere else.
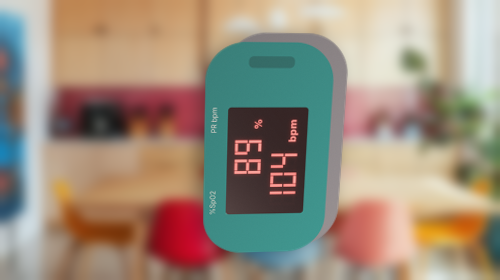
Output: 89,%
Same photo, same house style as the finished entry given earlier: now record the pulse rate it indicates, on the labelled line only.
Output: 104,bpm
